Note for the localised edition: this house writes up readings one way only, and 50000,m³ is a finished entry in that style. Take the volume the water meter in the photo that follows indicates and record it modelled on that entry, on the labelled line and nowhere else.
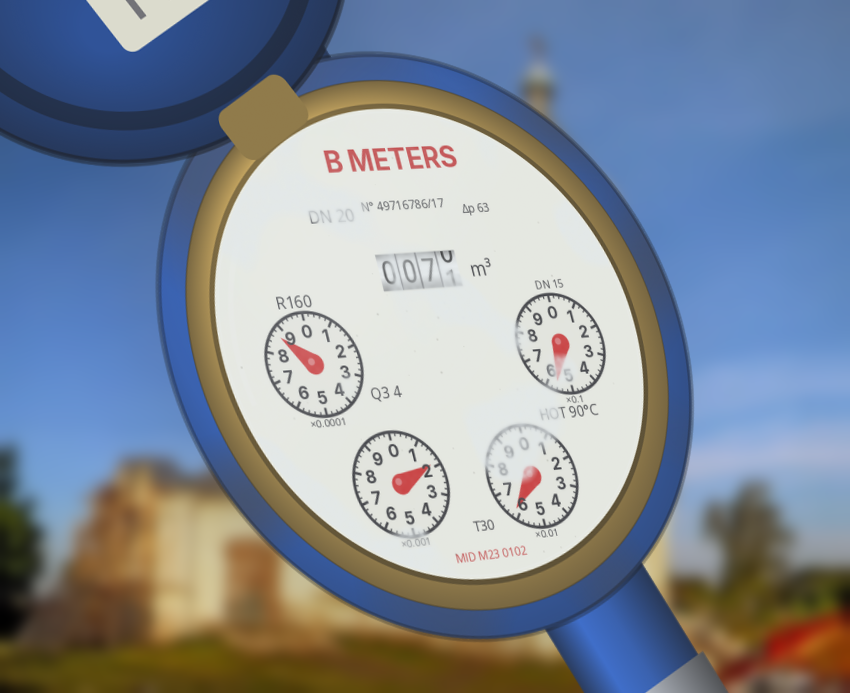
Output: 70.5618,m³
